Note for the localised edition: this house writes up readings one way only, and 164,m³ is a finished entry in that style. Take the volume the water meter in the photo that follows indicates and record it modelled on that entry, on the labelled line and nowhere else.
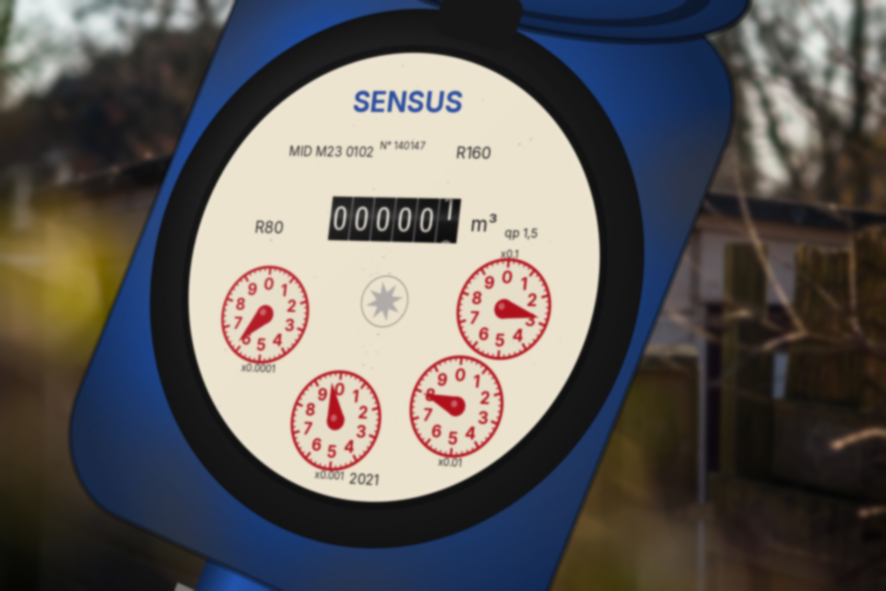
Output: 1.2796,m³
